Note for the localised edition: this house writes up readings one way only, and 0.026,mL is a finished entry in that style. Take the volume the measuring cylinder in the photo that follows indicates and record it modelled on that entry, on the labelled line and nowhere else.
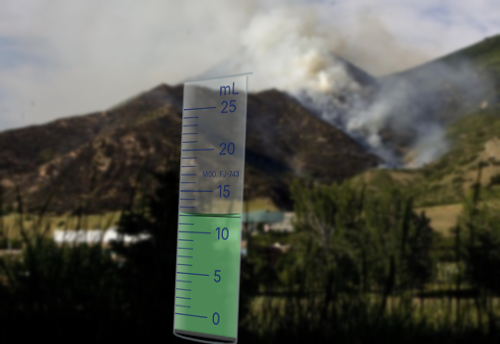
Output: 12,mL
